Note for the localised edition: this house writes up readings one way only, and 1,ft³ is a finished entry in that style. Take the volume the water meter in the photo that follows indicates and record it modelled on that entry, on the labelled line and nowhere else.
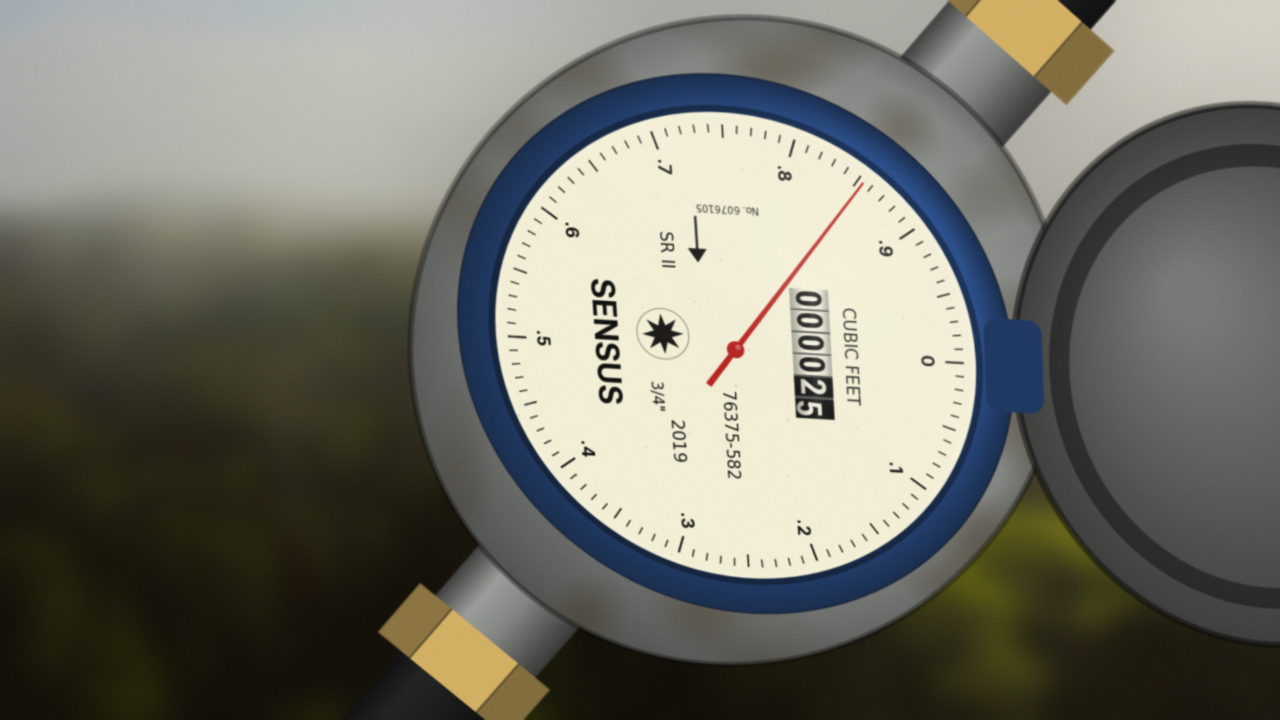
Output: 24.85,ft³
